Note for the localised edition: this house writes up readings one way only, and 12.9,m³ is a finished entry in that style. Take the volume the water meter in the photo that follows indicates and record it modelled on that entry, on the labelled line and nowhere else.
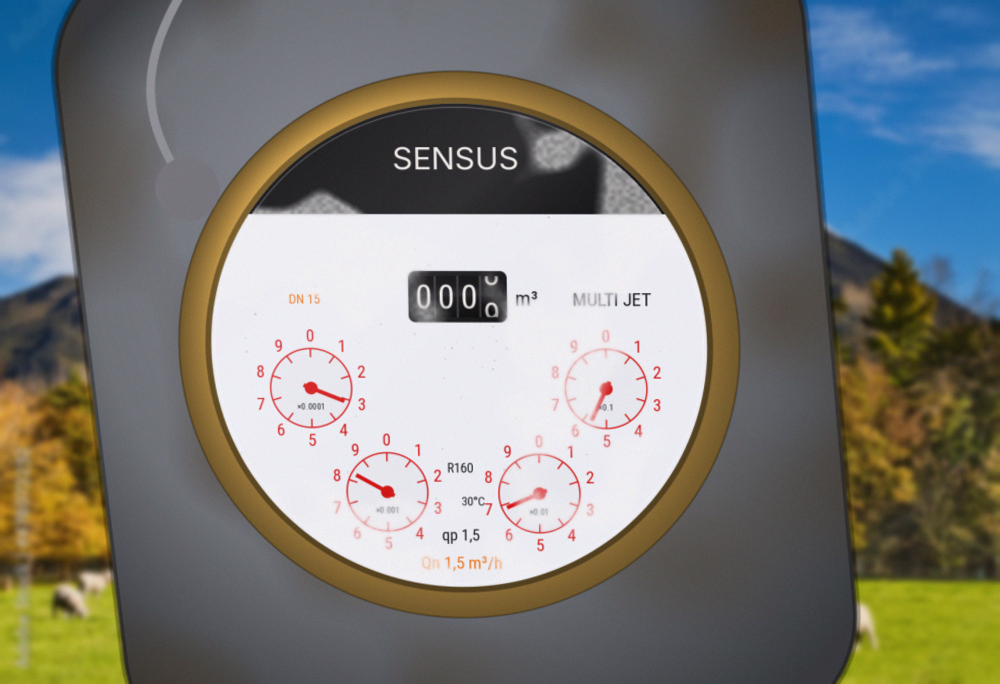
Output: 8.5683,m³
